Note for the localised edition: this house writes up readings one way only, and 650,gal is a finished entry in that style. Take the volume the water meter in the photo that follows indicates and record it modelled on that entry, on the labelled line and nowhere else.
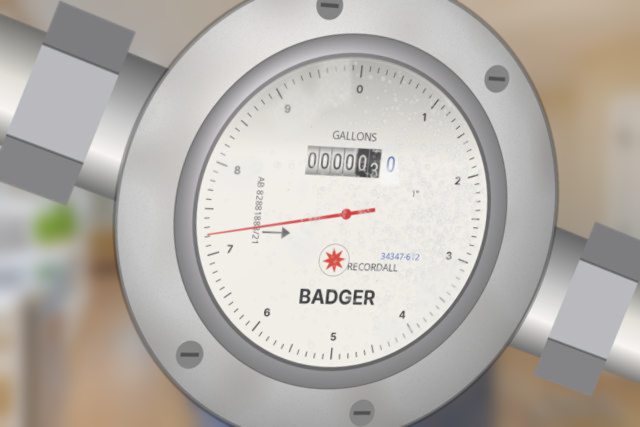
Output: 27.2,gal
